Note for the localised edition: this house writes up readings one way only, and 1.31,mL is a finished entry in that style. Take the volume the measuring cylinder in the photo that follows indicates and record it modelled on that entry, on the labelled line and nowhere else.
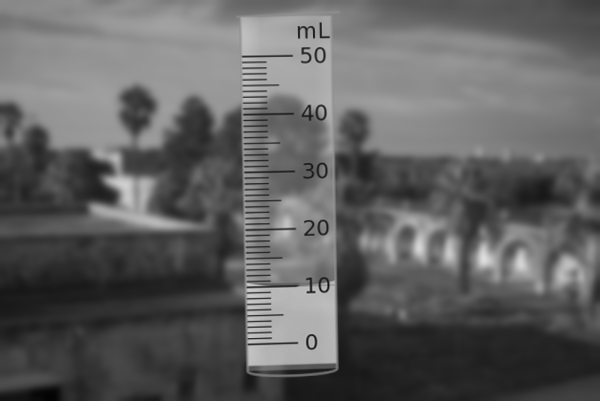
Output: 10,mL
